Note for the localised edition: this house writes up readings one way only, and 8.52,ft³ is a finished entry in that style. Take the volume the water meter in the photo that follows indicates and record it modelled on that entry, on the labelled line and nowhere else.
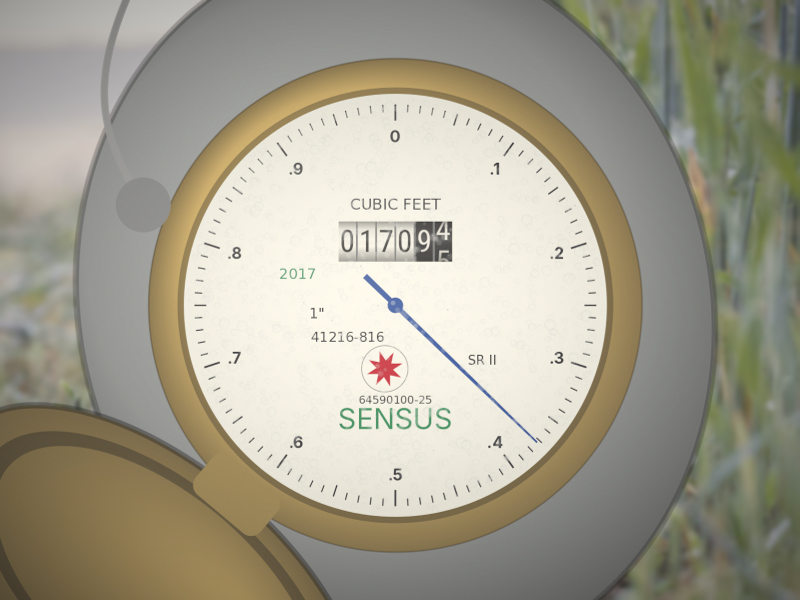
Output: 17094.37,ft³
